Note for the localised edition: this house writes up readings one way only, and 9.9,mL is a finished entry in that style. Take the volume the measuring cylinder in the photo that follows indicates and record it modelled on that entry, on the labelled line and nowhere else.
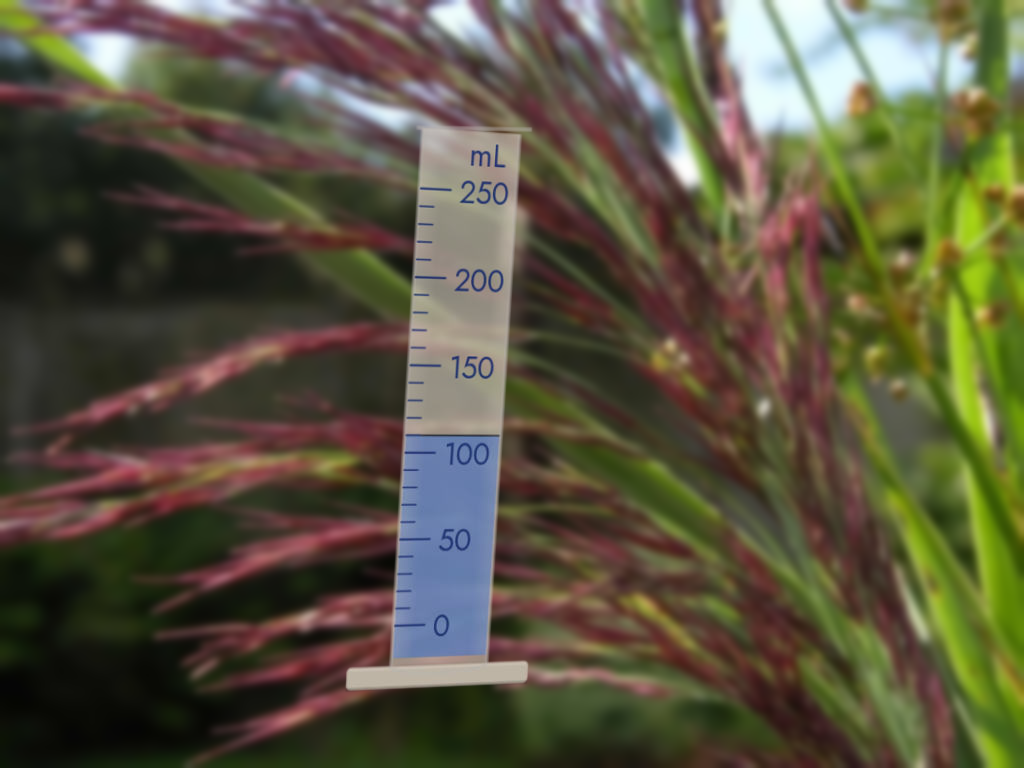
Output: 110,mL
